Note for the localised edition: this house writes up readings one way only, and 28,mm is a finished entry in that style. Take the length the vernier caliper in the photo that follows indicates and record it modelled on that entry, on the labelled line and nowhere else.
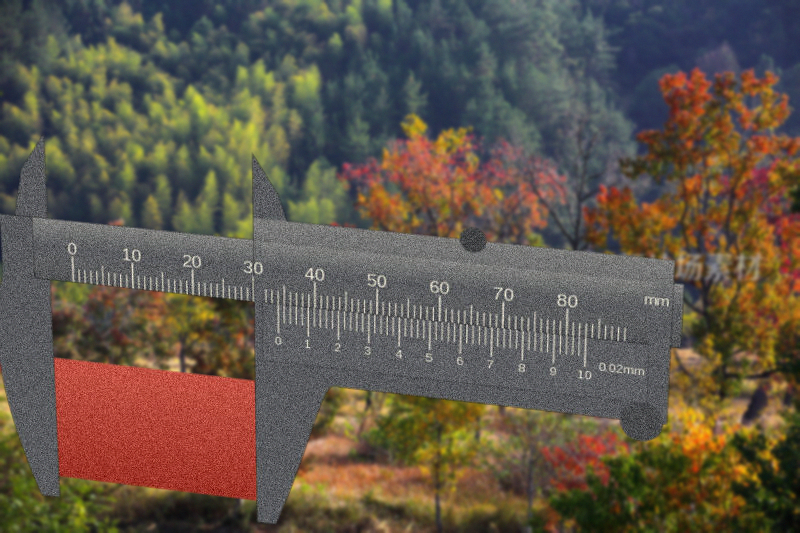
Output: 34.0,mm
